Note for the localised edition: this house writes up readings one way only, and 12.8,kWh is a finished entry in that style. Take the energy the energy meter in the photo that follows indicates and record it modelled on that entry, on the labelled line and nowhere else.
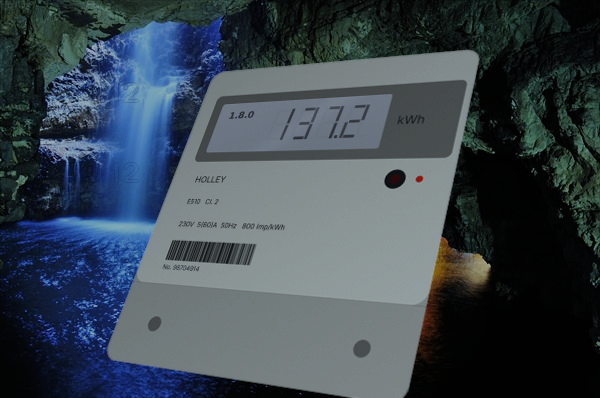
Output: 137.2,kWh
